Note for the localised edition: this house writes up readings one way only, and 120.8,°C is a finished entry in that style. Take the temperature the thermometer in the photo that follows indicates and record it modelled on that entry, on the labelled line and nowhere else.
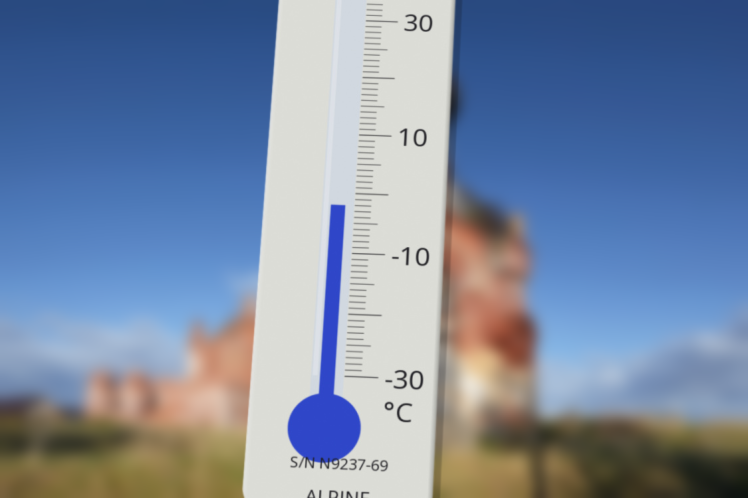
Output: -2,°C
